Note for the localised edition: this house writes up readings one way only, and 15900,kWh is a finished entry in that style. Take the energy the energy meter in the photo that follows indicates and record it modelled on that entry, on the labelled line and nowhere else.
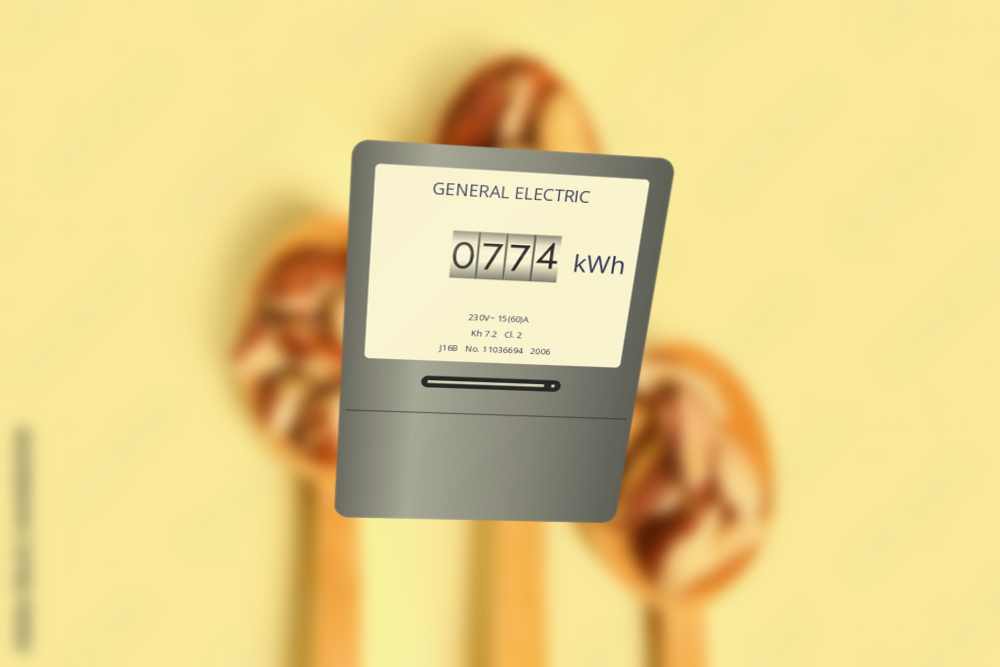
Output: 774,kWh
